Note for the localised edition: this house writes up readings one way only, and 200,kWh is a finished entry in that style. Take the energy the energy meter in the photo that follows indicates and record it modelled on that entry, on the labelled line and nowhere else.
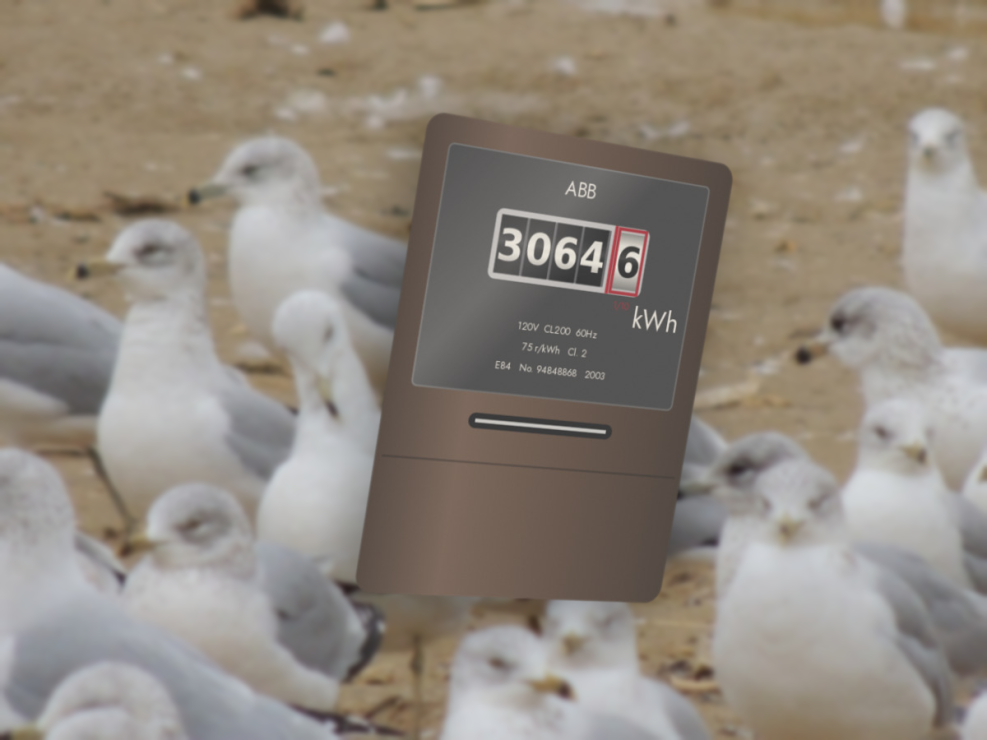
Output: 3064.6,kWh
